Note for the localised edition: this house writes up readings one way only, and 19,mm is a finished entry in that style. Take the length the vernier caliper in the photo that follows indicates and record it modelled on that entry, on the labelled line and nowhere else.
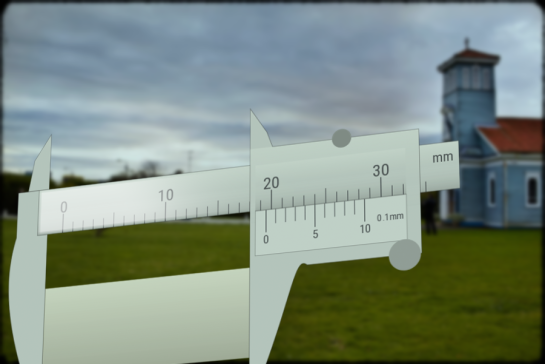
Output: 19.5,mm
